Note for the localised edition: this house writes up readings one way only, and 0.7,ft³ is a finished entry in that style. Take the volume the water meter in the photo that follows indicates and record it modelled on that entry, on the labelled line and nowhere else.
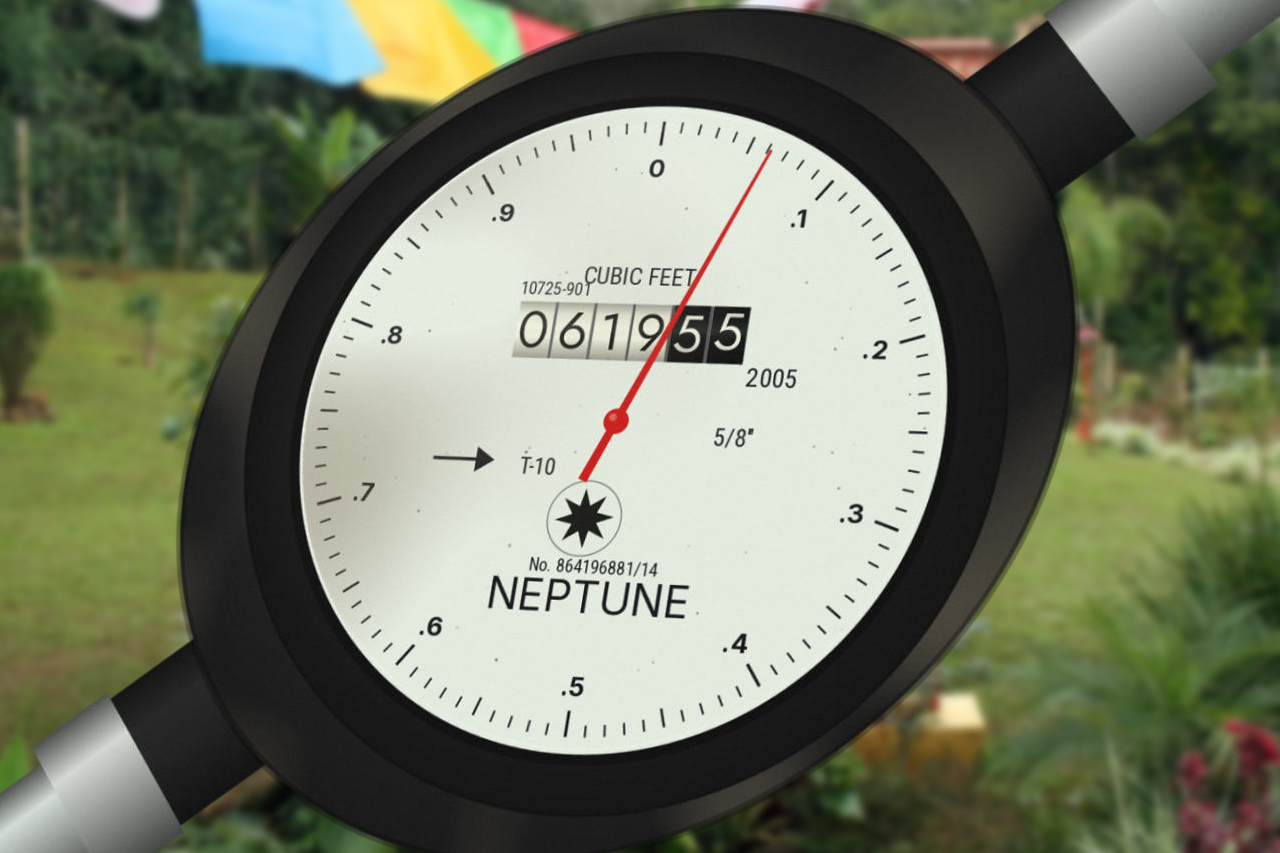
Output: 61955.06,ft³
